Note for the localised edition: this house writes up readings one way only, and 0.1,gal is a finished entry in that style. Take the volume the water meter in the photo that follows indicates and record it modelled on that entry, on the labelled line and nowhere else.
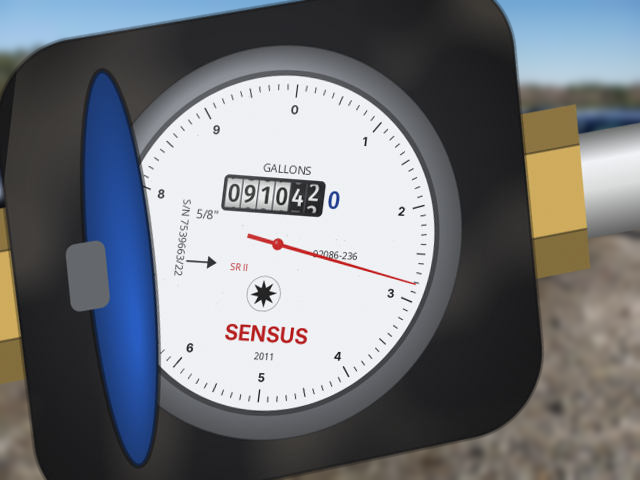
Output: 910422.8,gal
